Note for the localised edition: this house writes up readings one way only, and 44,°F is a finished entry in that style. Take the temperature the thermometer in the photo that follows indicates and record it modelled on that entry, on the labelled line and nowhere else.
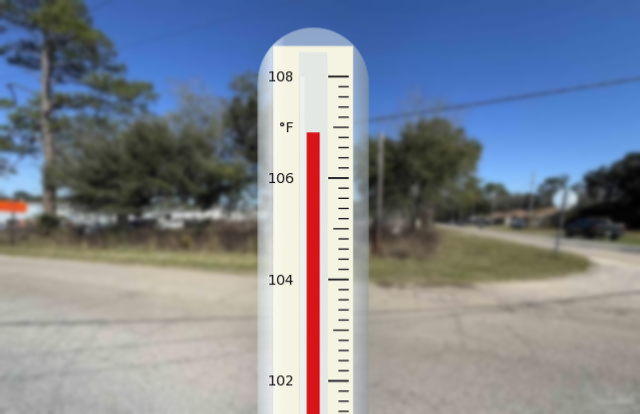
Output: 106.9,°F
